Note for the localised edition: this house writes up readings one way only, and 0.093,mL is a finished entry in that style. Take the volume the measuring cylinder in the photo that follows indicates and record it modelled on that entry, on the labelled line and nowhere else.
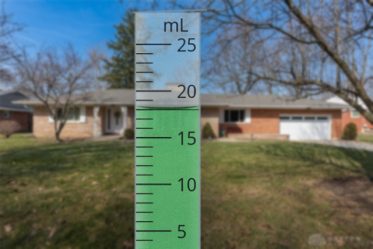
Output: 18,mL
